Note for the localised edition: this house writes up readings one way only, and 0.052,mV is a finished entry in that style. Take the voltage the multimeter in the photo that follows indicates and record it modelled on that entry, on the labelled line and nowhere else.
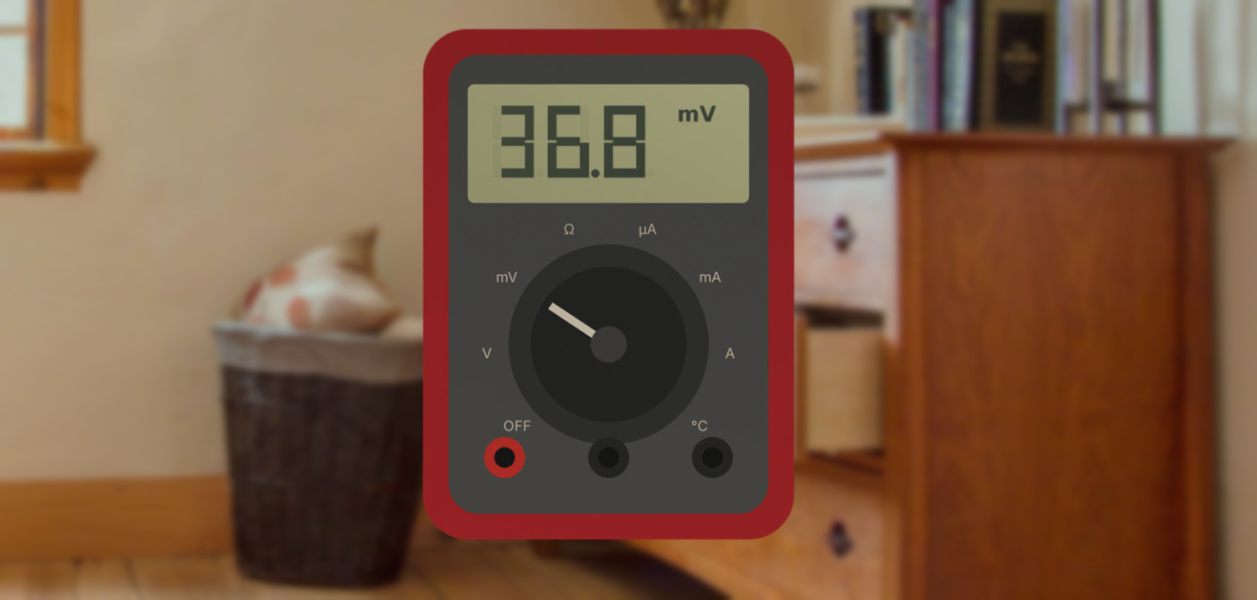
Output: 36.8,mV
